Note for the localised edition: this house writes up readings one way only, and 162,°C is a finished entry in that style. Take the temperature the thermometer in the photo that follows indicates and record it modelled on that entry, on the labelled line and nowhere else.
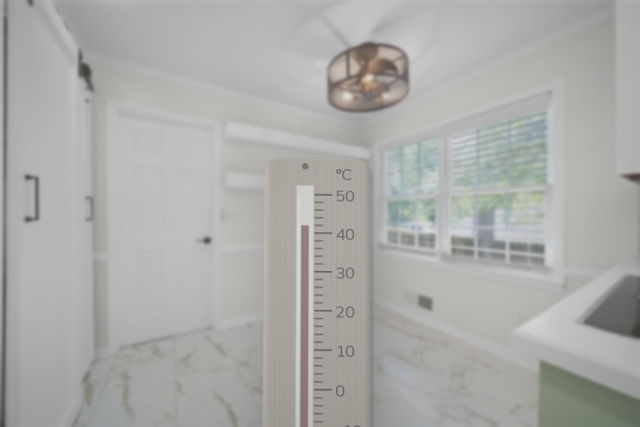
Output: 42,°C
